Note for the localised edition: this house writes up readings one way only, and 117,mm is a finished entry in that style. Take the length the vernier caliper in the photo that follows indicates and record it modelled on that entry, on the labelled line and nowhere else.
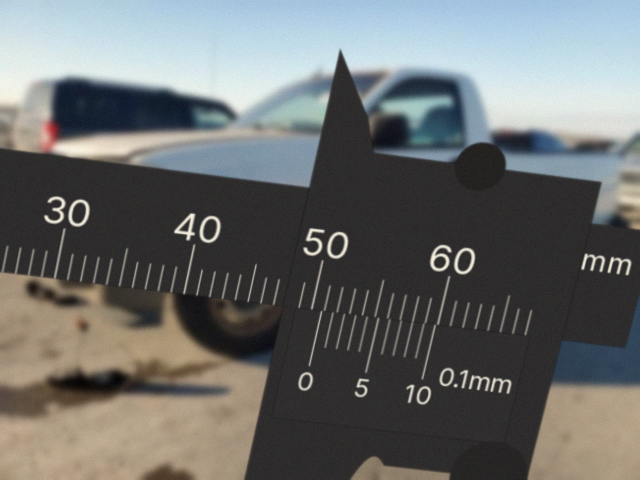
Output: 50.8,mm
